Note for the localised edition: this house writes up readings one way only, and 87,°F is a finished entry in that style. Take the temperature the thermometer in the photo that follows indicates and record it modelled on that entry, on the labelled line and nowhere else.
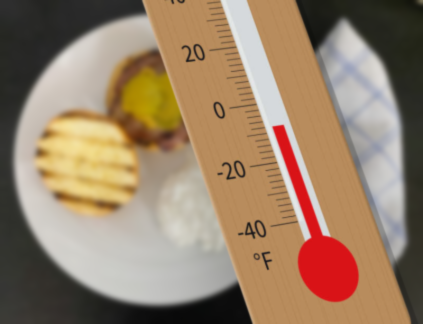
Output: -8,°F
